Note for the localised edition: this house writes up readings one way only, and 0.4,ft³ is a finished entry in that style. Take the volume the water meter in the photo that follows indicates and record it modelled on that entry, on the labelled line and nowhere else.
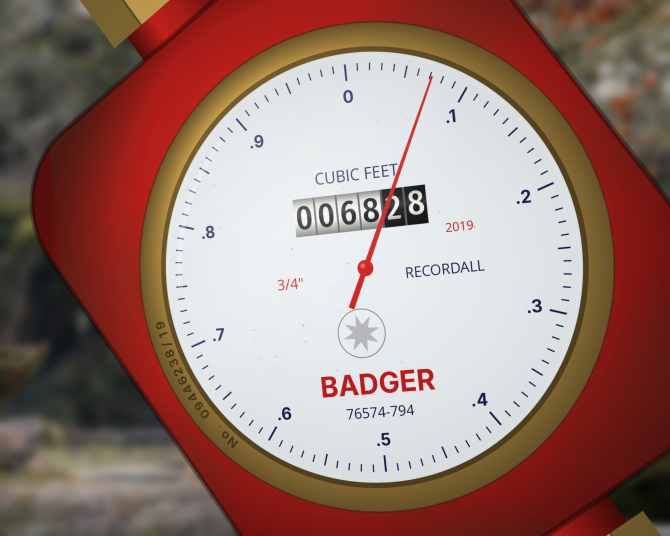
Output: 6828.07,ft³
